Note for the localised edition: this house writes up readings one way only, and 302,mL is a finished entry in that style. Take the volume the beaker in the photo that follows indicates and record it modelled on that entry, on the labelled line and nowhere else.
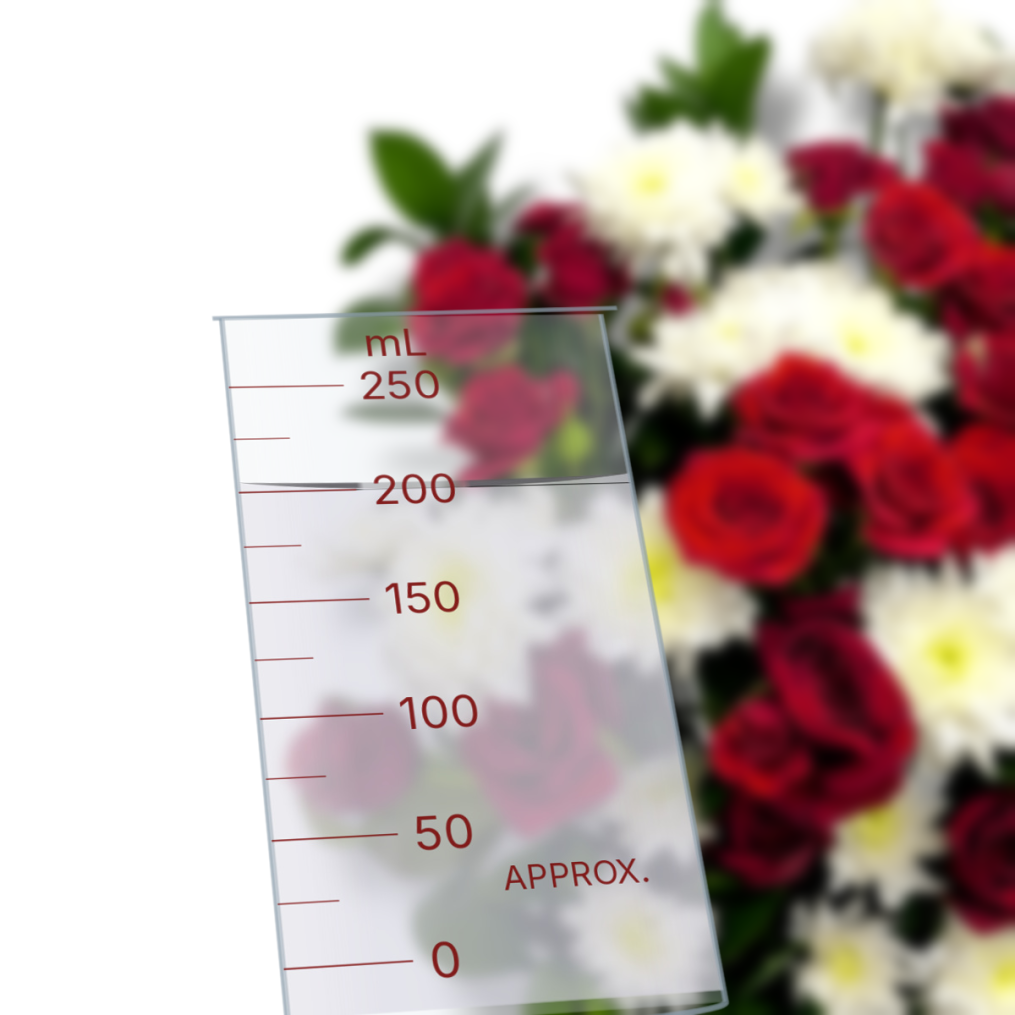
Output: 200,mL
